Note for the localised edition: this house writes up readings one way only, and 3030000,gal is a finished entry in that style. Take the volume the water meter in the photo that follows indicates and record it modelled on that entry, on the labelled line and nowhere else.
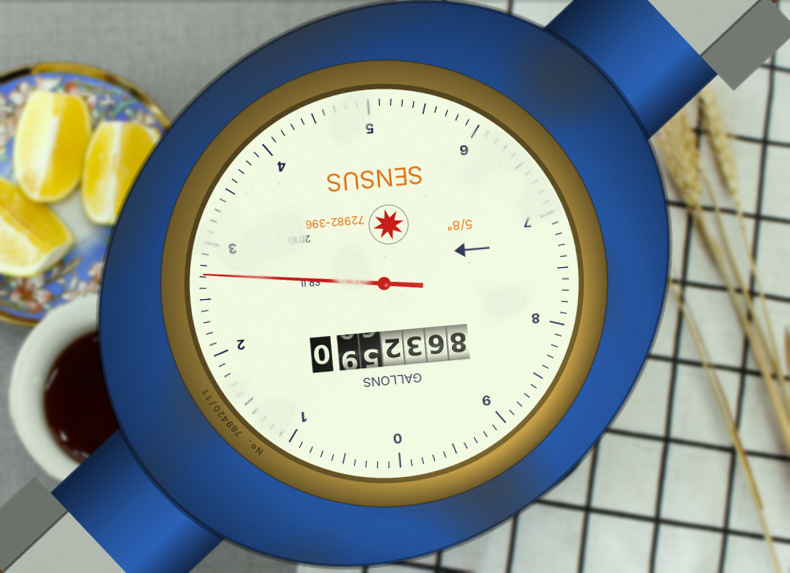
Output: 8632592.7,gal
